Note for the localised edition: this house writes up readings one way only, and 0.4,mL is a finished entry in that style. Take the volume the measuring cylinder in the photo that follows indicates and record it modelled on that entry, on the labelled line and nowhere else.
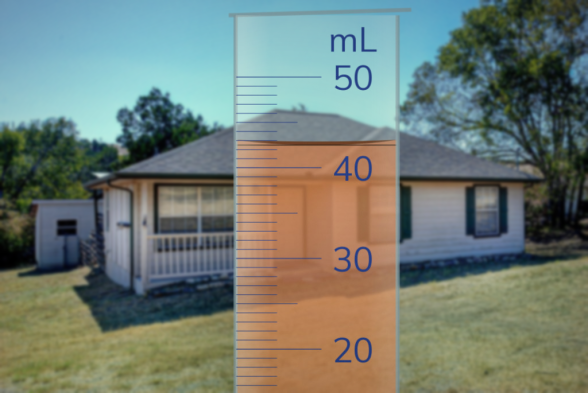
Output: 42.5,mL
